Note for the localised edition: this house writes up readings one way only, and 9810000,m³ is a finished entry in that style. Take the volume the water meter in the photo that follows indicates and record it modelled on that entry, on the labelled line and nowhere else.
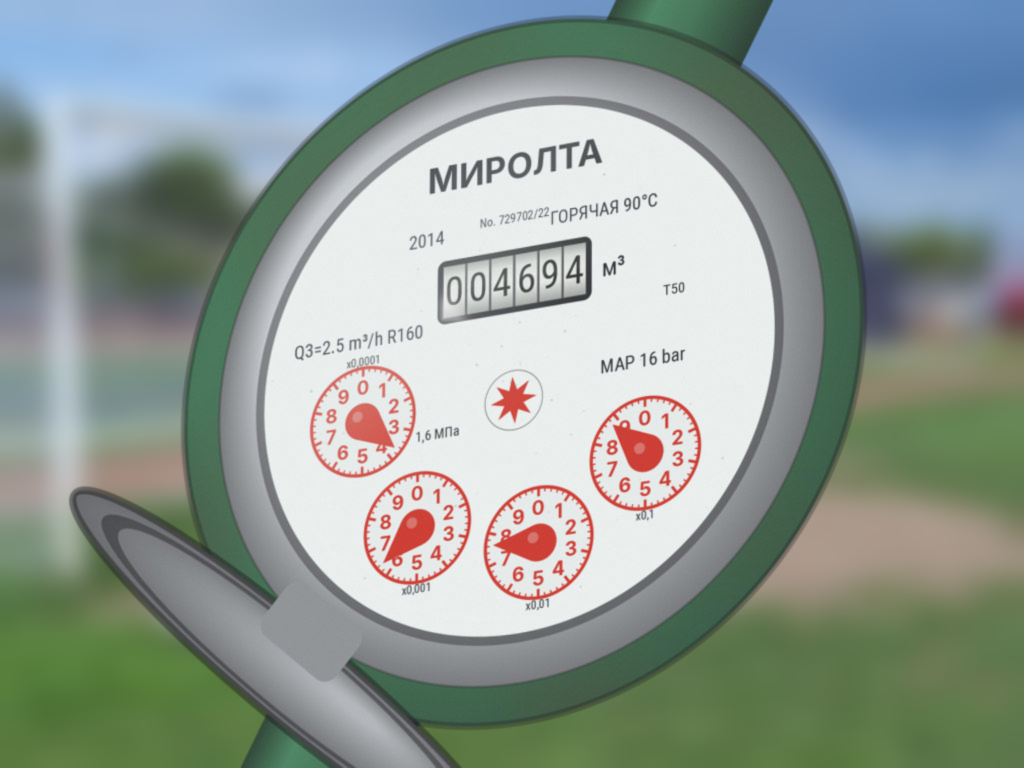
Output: 4694.8763,m³
